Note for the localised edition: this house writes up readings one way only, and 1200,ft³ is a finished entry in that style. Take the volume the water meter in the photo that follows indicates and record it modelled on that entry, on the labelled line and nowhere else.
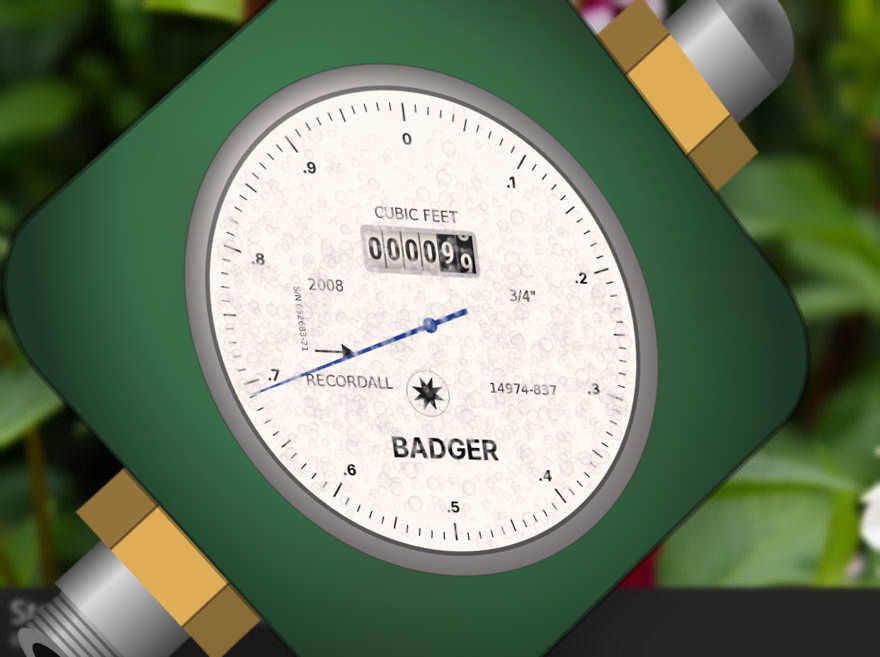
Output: 98.69,ft³
